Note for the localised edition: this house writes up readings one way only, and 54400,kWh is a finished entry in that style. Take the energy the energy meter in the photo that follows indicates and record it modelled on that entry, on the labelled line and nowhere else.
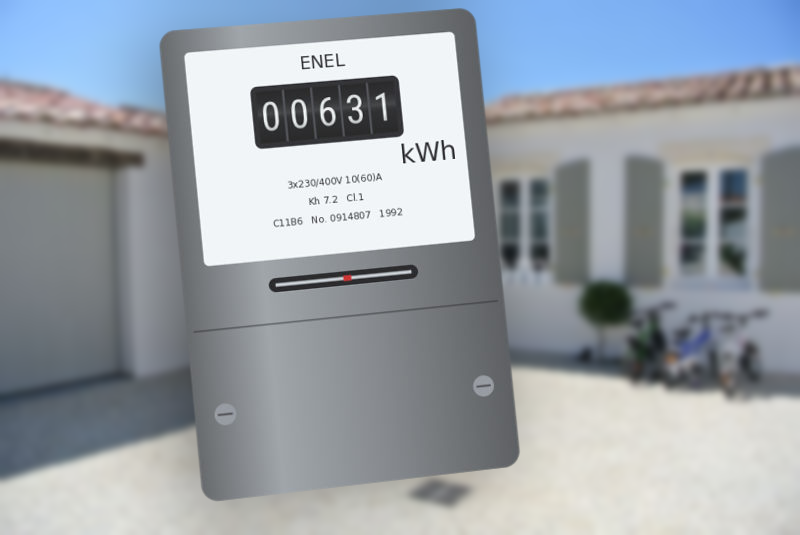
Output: 631,kWh
